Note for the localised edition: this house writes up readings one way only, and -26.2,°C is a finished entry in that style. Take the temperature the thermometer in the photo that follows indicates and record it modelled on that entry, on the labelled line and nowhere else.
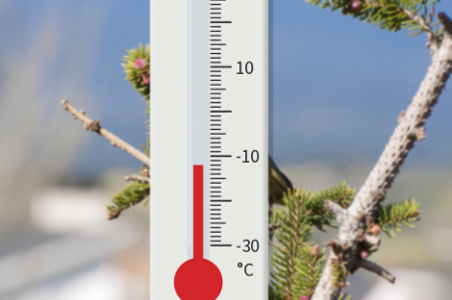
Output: -12,°C
